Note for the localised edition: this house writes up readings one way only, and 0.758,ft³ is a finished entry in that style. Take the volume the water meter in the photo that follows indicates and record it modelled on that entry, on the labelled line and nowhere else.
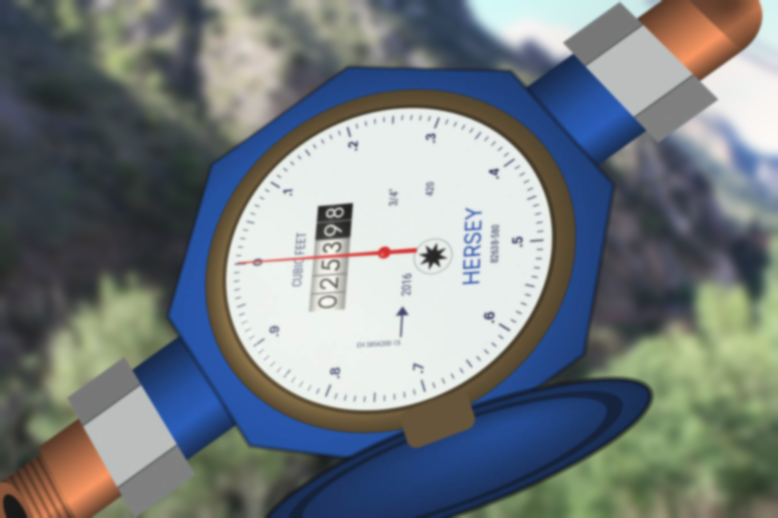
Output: 25398.00,ft³
